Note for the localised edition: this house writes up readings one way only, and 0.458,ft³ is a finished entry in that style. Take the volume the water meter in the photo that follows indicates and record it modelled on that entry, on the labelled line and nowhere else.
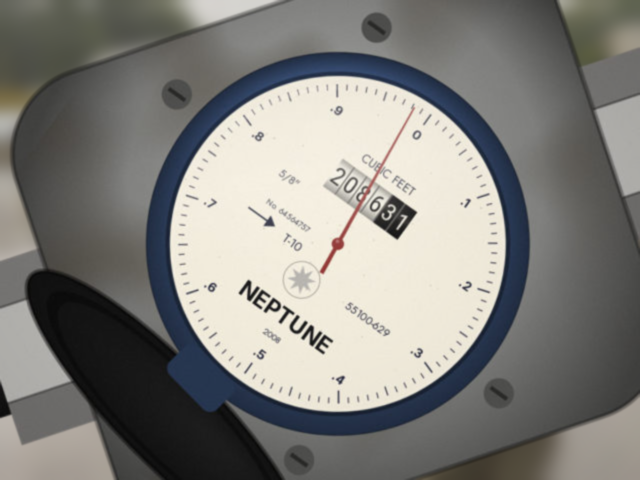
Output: 208630.98,ft³
